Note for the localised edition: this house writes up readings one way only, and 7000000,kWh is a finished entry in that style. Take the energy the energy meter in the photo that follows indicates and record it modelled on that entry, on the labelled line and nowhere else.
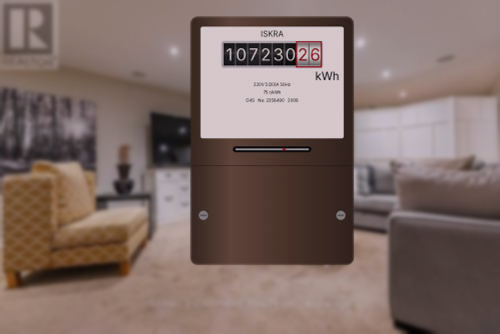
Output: 107230.26,kWh
